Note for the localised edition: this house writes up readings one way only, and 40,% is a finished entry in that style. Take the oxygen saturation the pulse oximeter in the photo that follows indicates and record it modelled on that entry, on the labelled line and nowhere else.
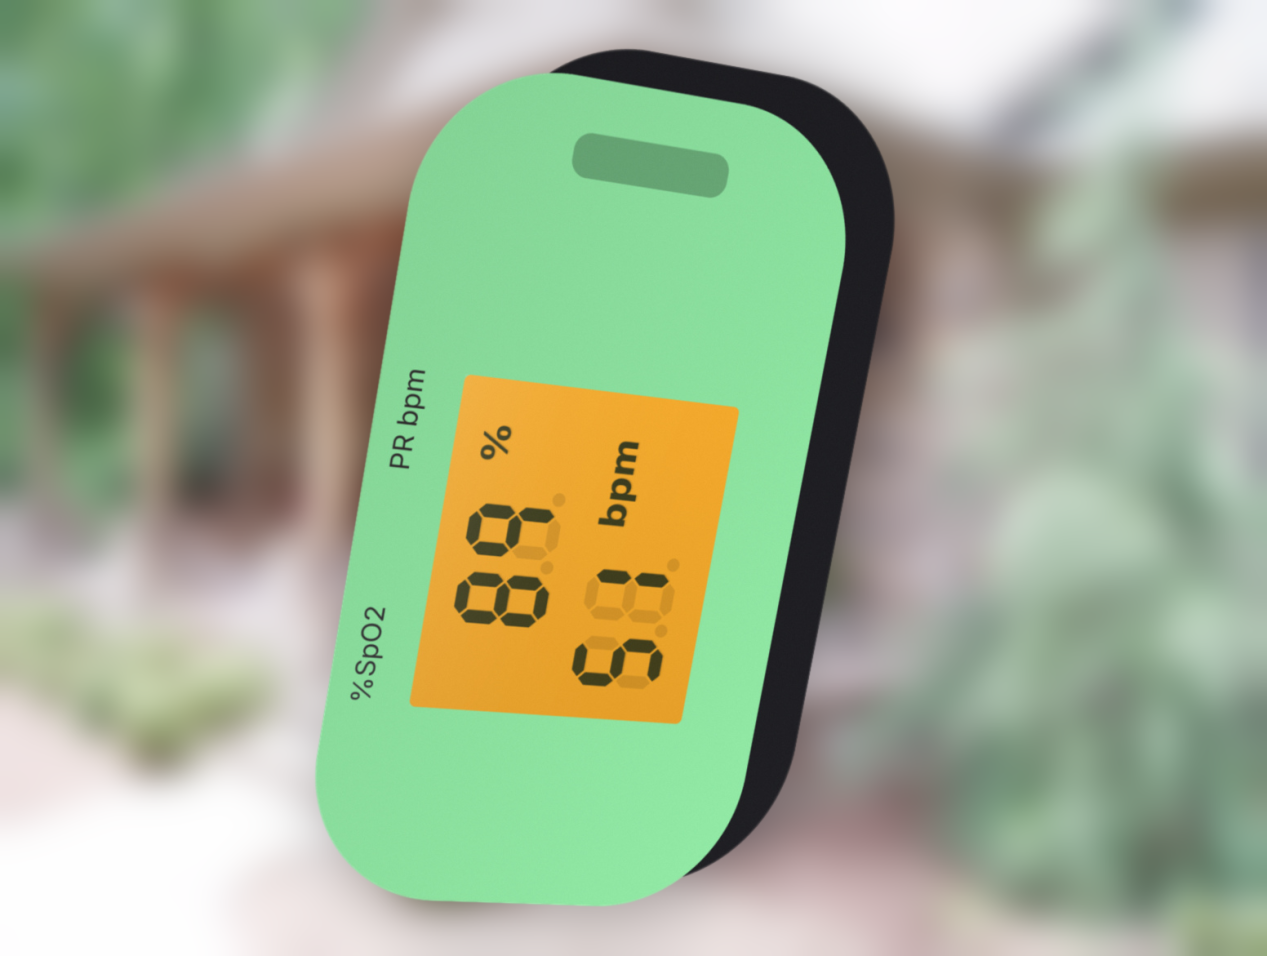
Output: 89,%
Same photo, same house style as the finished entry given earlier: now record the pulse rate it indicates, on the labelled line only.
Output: 51,bpm
